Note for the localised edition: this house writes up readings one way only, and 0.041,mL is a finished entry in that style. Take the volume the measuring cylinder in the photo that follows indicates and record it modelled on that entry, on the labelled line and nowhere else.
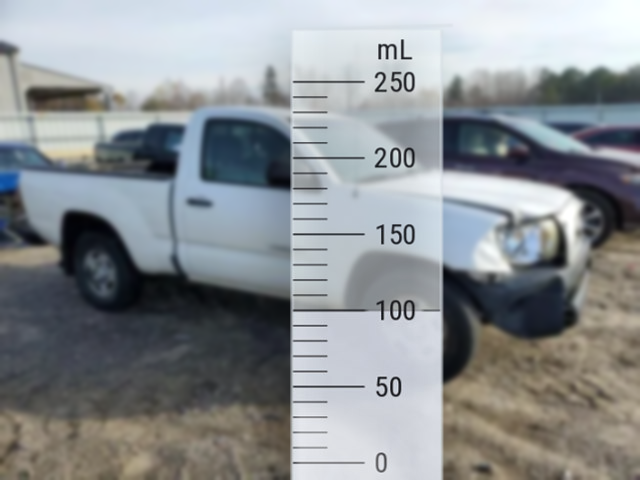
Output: 100,mL
